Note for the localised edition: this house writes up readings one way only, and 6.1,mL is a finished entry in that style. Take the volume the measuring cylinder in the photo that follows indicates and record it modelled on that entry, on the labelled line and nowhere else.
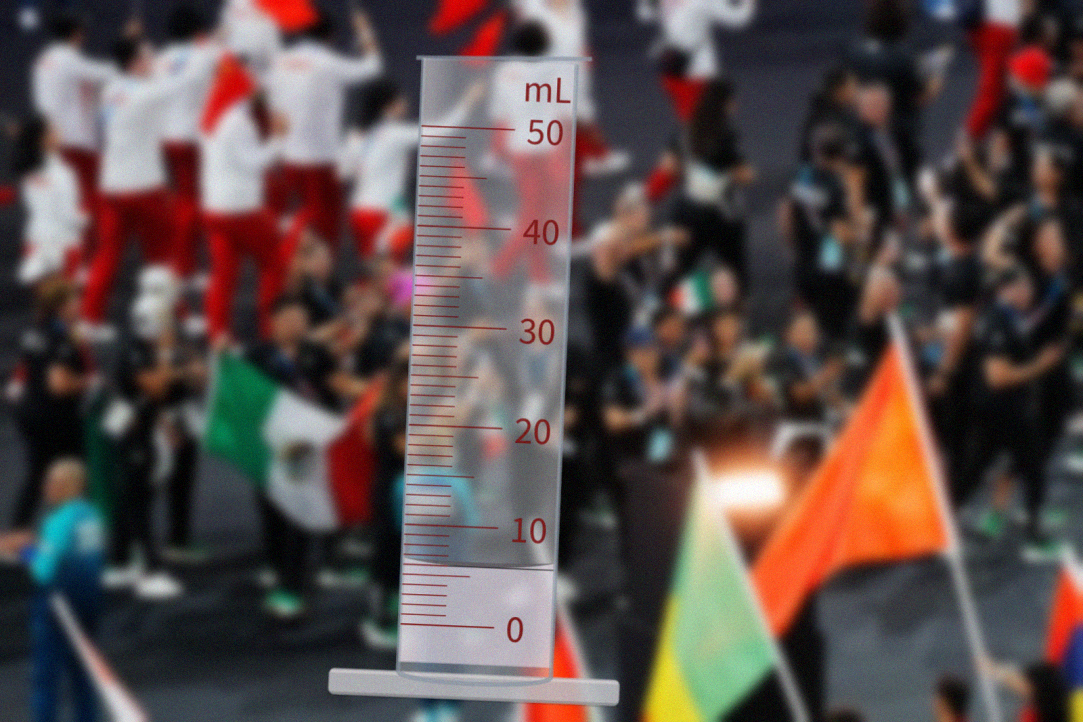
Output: 6,mL
